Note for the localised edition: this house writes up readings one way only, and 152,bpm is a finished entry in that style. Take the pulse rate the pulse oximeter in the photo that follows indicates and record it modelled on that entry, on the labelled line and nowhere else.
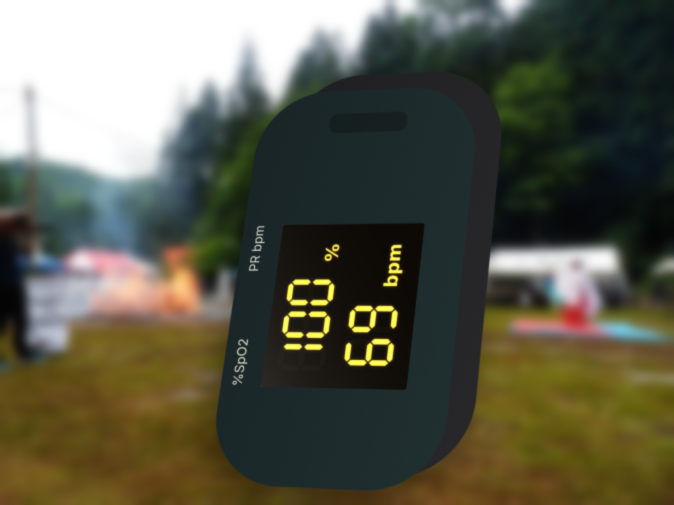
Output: 69,bpm
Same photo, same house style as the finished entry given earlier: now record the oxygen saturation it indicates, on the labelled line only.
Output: 100,%
